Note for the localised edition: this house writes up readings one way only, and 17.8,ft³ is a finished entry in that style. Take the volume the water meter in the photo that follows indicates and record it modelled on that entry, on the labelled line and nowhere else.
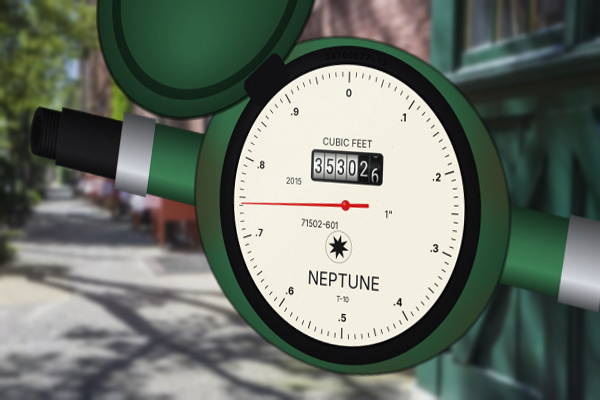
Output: 353025.74,ft³
